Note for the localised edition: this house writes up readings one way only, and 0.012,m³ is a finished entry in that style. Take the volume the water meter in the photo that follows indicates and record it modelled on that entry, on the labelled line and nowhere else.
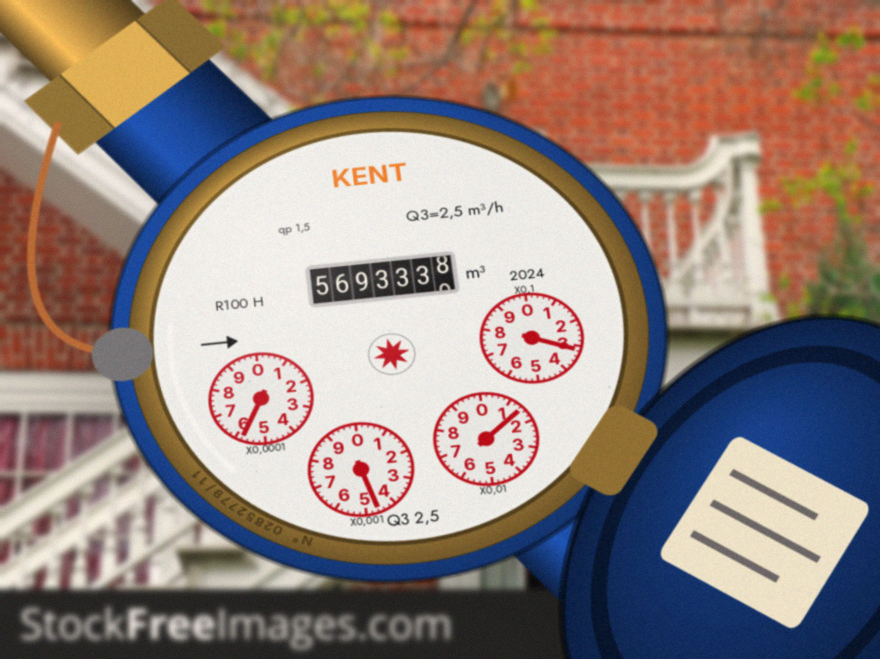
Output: 5693338.3145,m³
